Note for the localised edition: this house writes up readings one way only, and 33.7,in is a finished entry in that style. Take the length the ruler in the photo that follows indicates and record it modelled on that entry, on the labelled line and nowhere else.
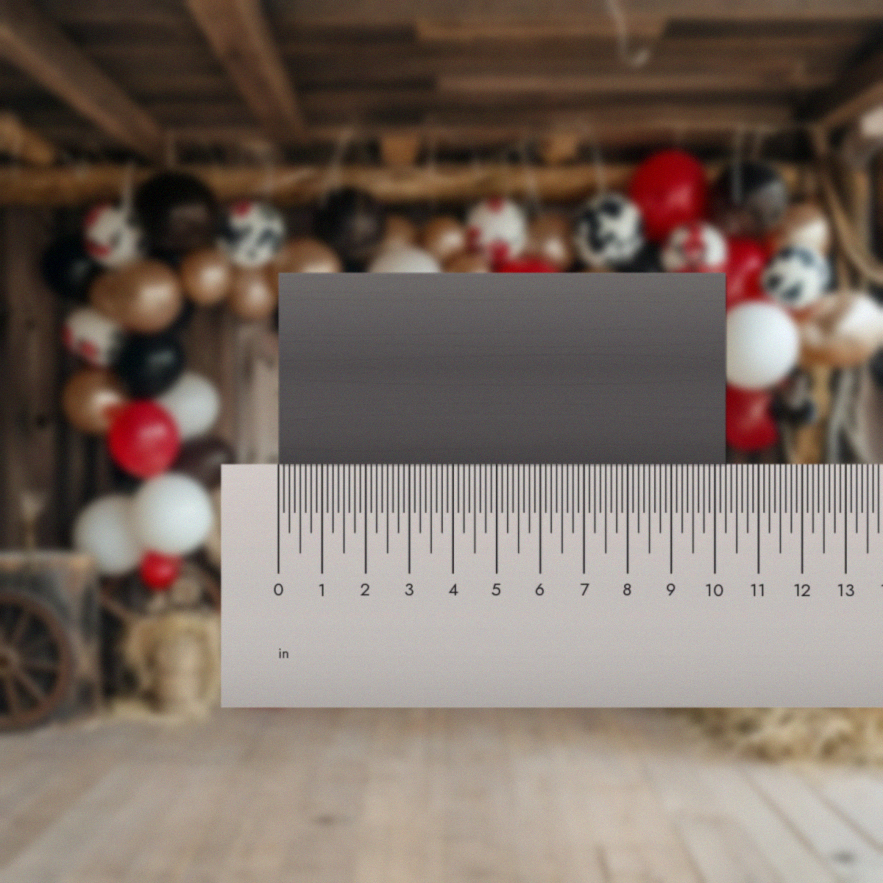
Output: 10.25,in
